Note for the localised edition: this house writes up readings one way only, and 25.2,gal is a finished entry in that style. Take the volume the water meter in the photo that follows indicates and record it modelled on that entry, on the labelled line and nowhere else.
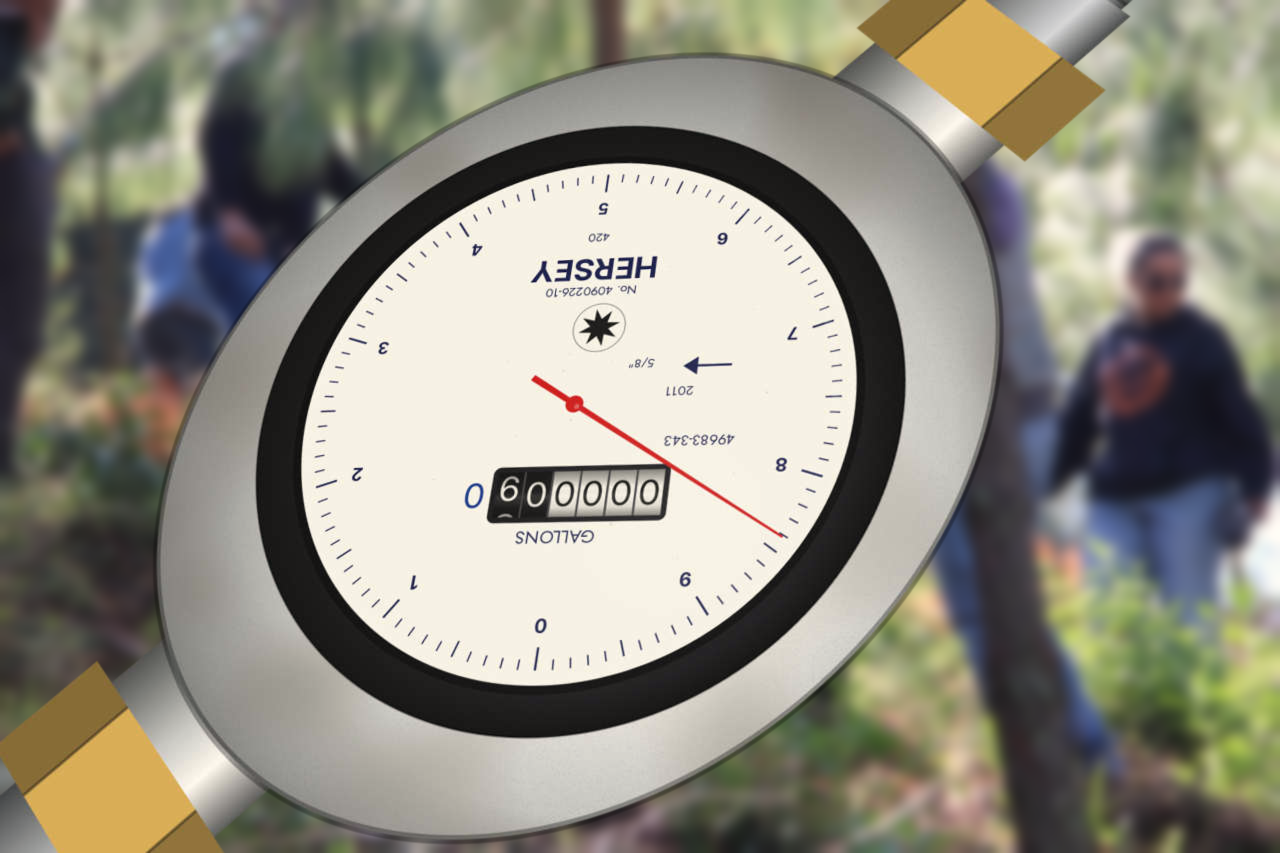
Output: 88.4,gal
